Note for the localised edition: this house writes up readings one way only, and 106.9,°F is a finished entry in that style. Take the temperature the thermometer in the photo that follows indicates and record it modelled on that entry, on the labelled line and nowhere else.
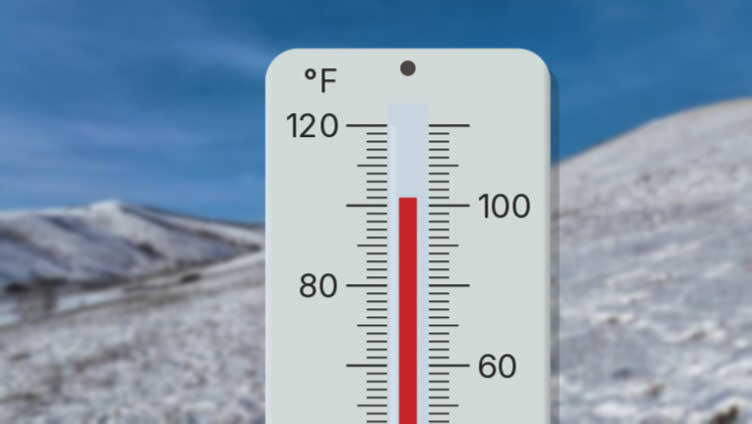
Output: 102,°F
